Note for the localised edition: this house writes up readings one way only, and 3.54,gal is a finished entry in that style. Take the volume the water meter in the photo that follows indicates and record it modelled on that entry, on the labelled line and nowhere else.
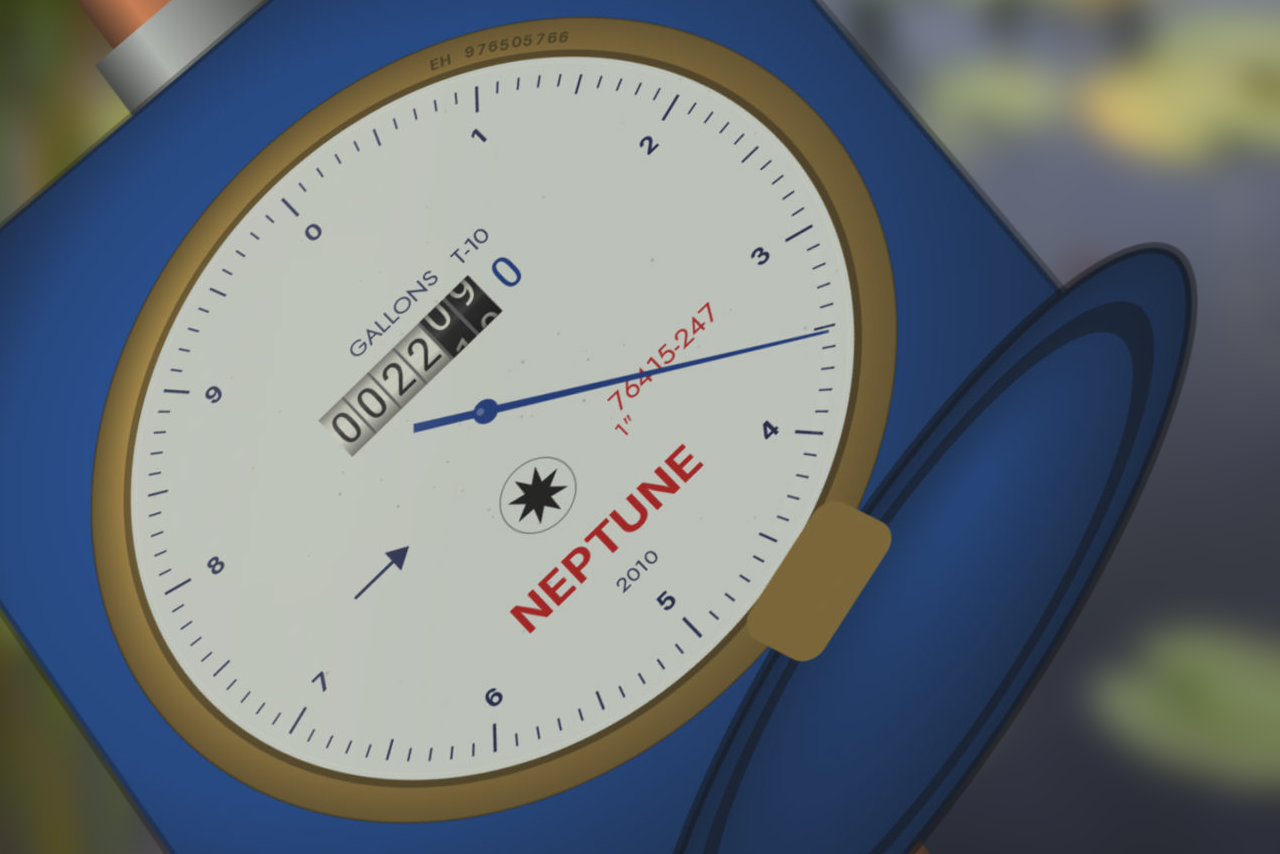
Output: 22093.5,gal
